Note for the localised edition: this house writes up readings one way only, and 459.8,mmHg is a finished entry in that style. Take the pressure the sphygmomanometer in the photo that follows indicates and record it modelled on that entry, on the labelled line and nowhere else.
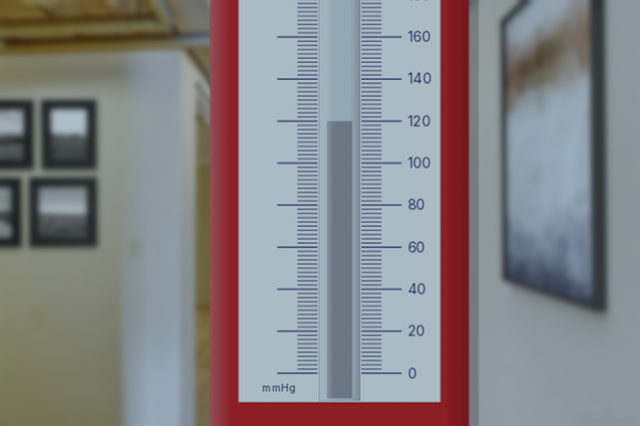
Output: 120,mmHg
